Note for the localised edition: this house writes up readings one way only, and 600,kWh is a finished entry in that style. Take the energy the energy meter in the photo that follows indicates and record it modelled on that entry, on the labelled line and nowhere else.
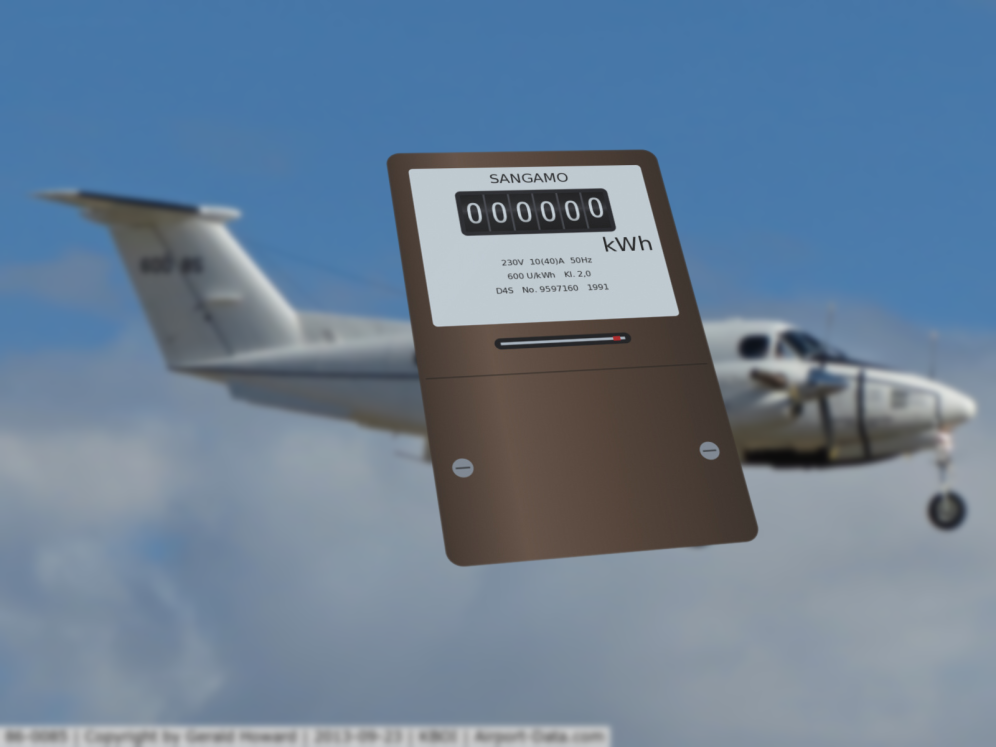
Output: 0,kWh
